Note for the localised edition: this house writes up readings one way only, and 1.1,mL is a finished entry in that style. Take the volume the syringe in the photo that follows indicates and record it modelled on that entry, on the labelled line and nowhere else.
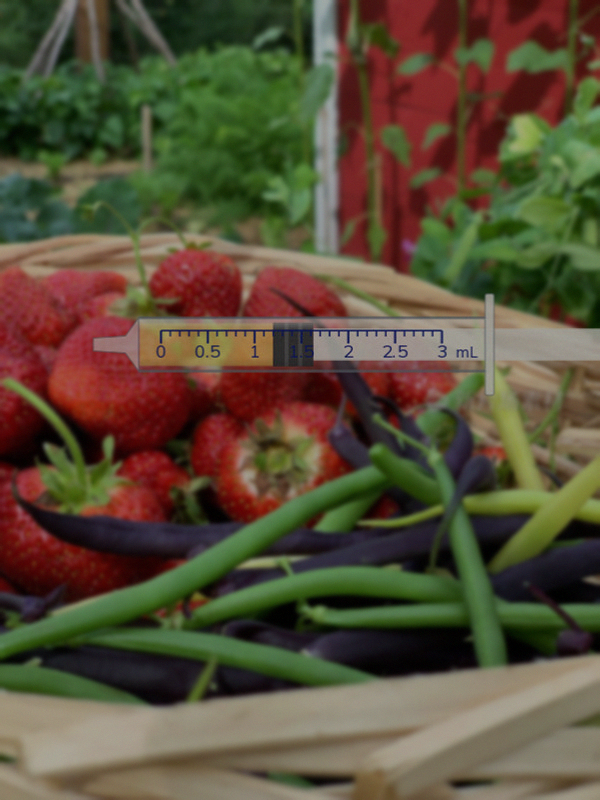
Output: 1.2,mL
